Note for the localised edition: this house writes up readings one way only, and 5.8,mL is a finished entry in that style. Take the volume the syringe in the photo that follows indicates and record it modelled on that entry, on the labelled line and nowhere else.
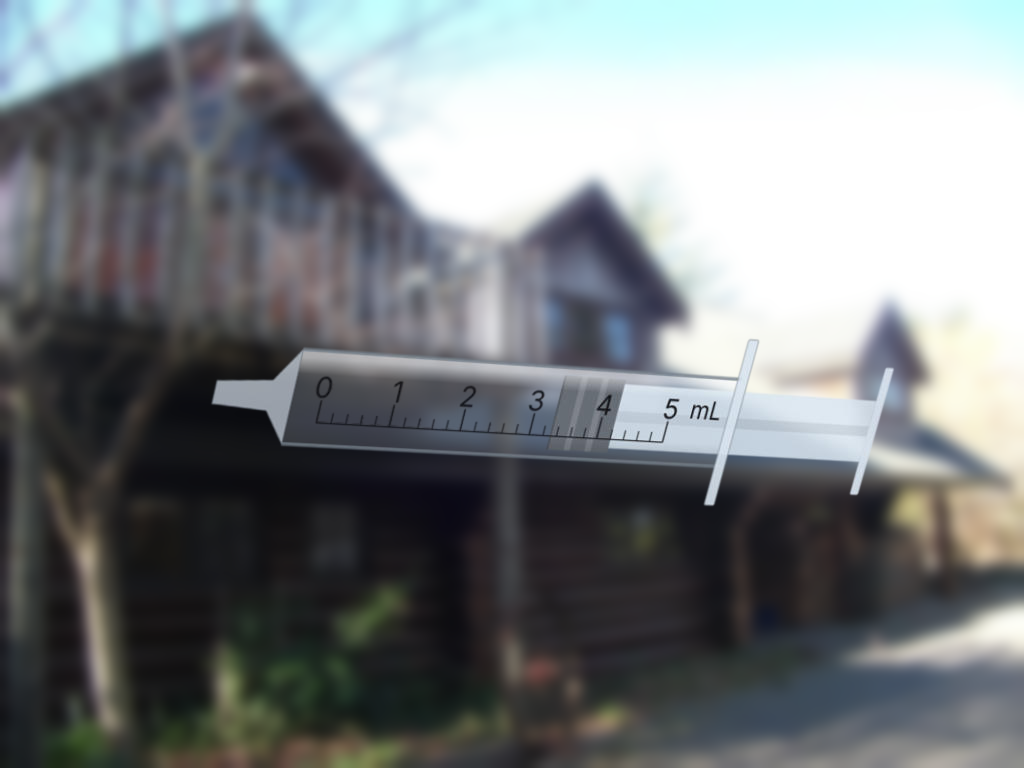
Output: 3.3,mL
